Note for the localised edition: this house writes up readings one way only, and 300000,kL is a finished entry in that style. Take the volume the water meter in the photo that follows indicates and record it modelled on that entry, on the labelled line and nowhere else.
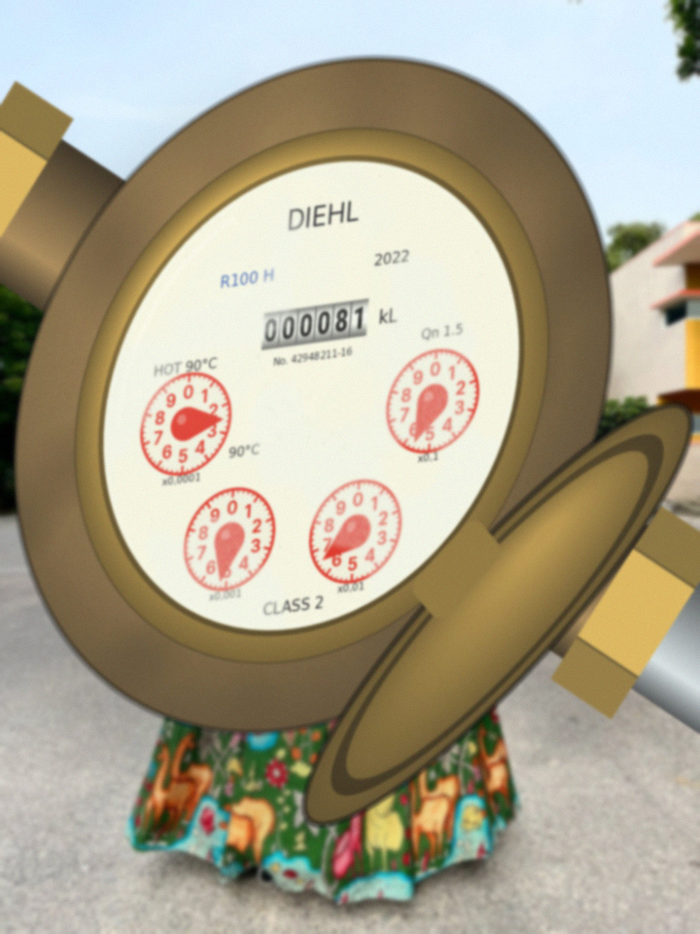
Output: 81.5652,kL
